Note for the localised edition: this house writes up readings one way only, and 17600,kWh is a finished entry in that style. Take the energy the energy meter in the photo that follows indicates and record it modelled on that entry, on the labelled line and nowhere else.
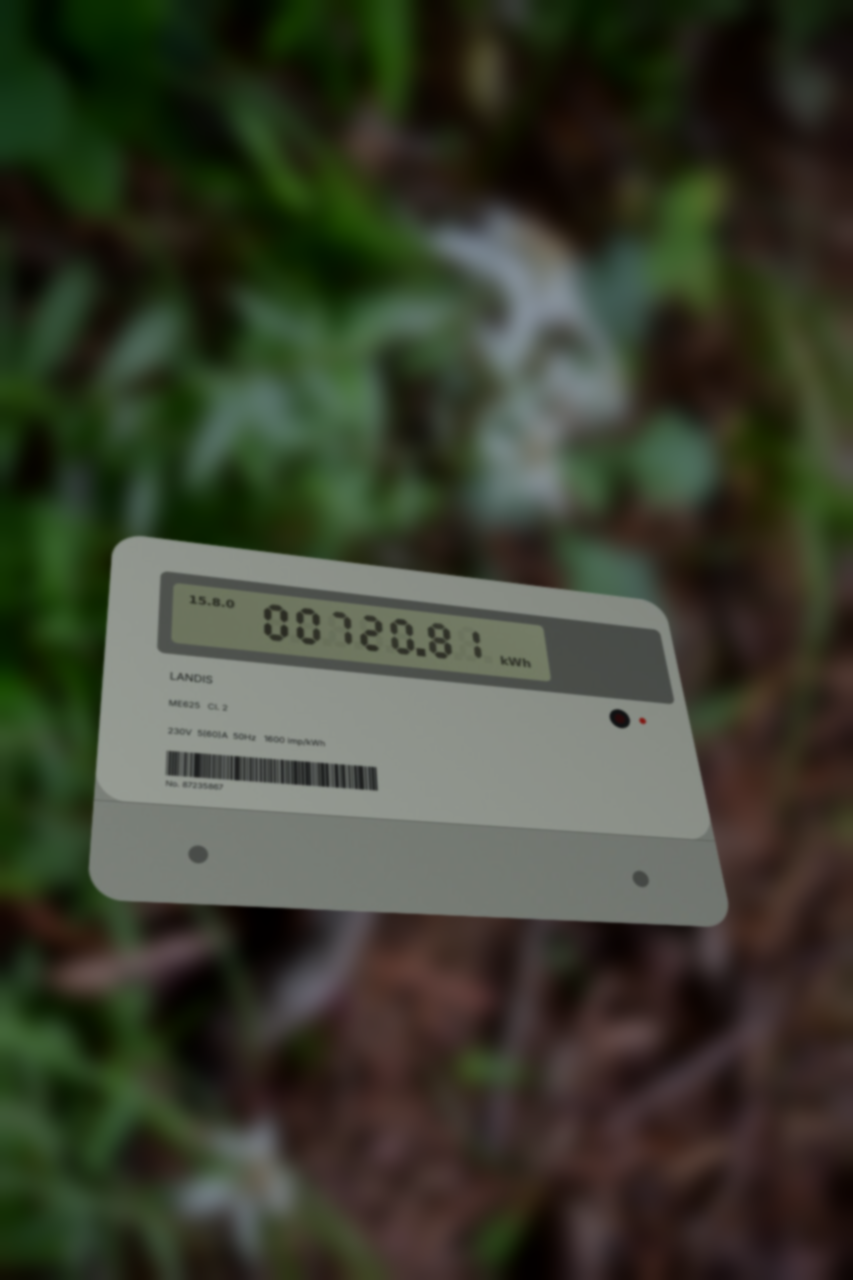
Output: 720.81,kWh
